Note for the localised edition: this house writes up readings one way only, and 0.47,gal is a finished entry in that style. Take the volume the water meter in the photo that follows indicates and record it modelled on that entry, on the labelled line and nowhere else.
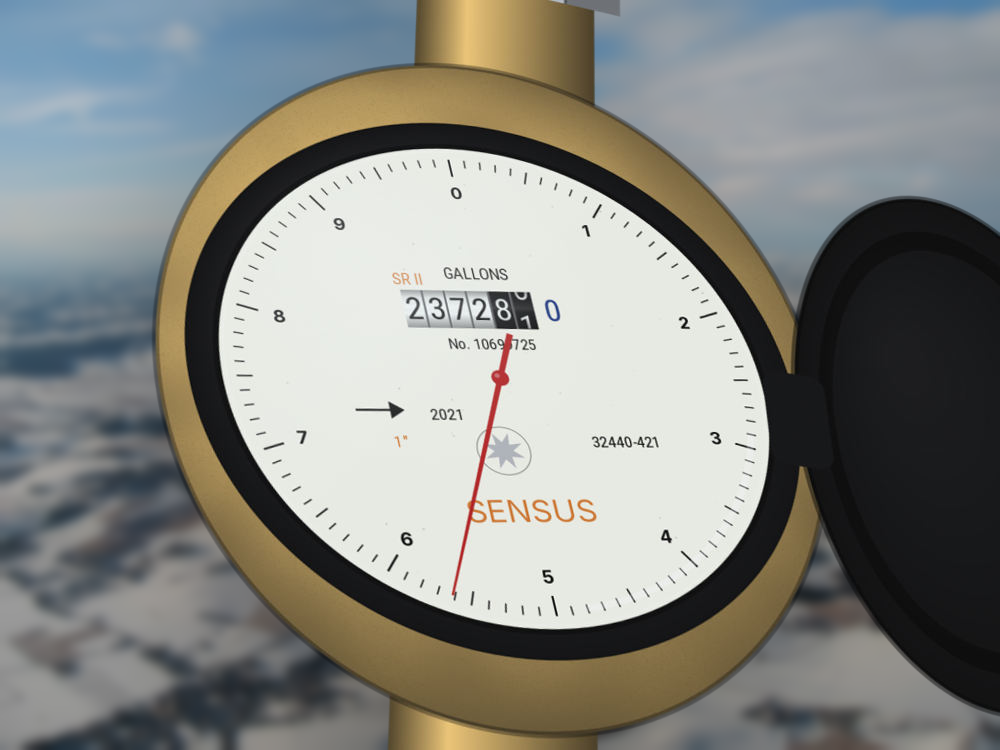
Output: 2372805.6,gal
